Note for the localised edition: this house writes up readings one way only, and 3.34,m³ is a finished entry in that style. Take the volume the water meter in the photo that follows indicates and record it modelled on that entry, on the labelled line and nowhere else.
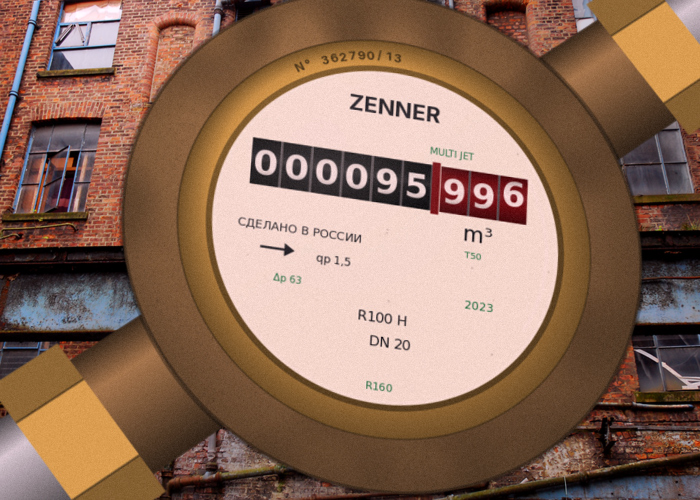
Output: 95.996,m³
